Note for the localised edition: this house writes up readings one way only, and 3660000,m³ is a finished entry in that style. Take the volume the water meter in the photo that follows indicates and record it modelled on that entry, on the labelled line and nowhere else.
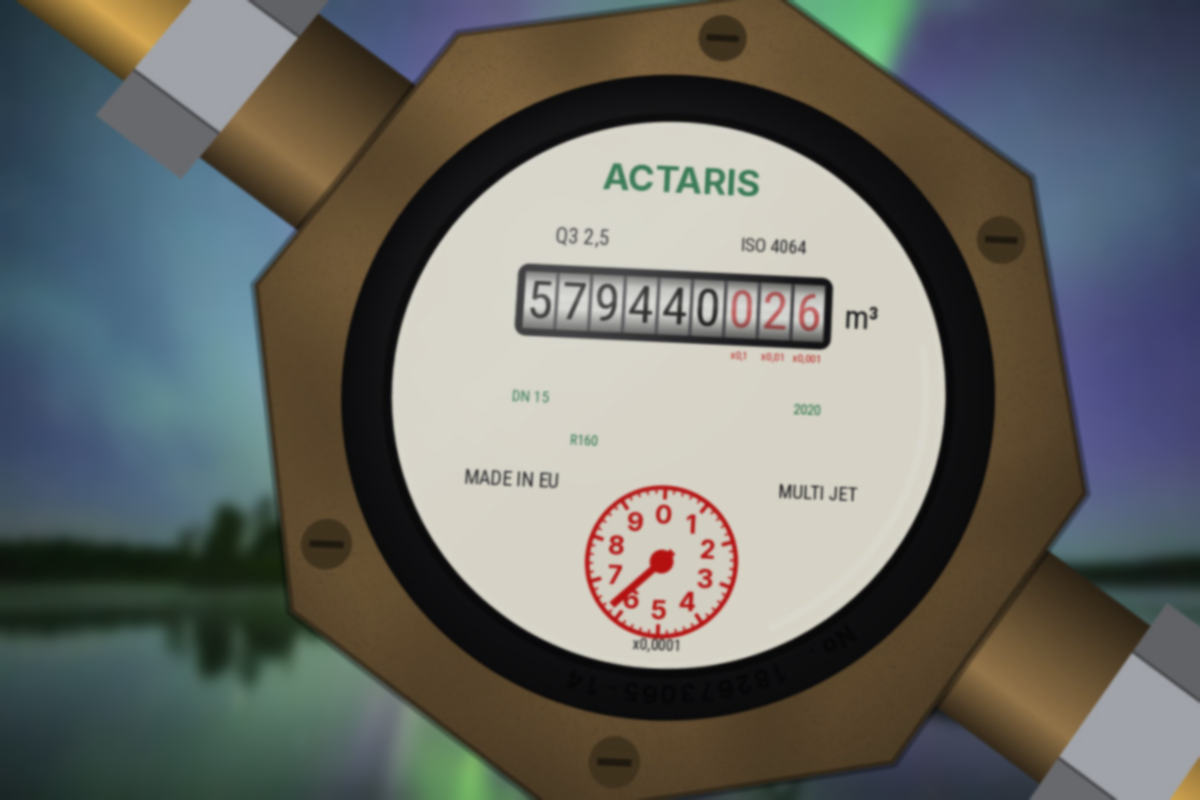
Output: 579440.0266,m³
